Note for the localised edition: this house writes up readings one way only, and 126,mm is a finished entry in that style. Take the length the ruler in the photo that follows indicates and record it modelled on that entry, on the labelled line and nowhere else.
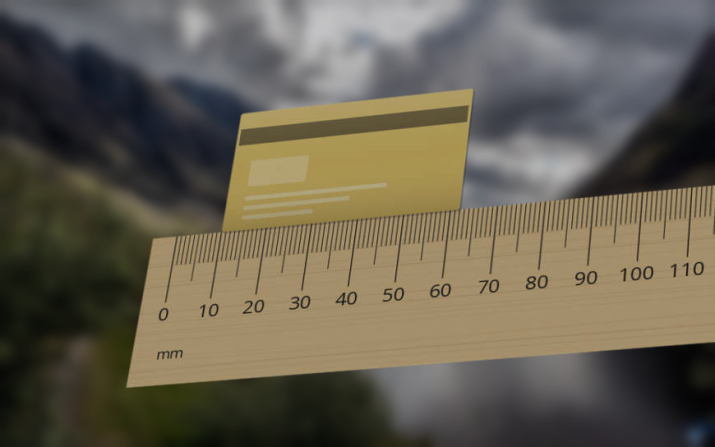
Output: 52,mm
